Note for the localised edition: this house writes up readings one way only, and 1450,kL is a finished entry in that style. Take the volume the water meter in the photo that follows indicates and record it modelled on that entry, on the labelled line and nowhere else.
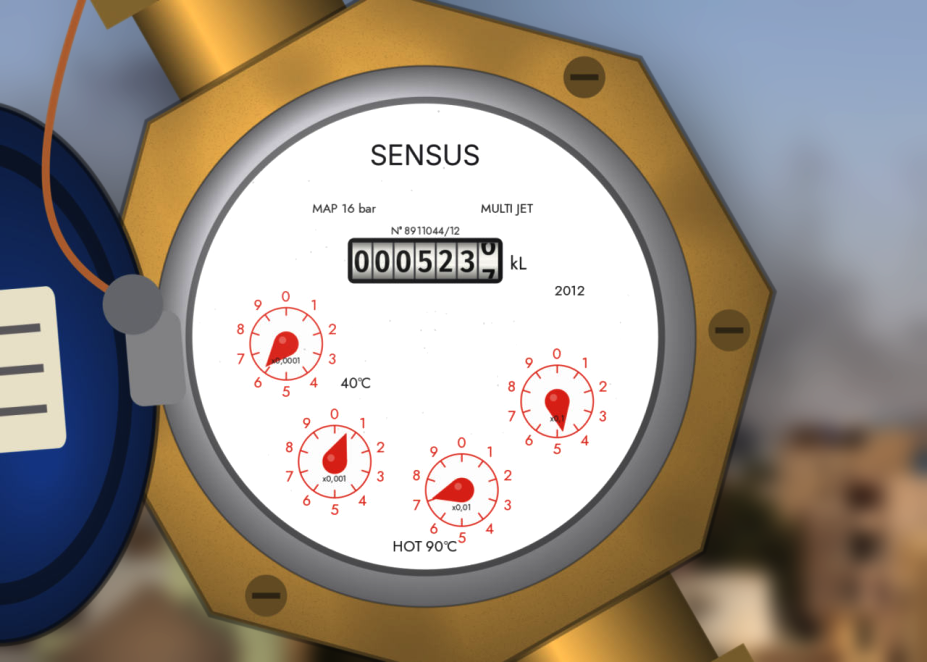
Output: 5236.4706,kL
